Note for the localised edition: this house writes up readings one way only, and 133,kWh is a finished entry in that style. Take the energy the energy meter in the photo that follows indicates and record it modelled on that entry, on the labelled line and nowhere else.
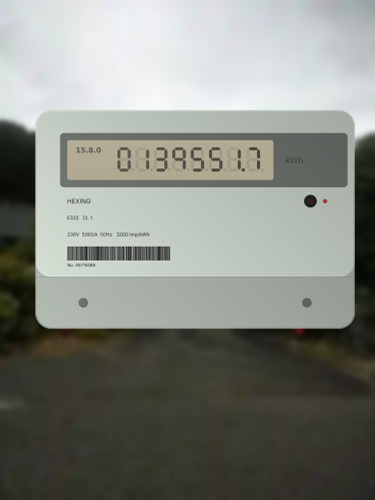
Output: 139551.7,kWh
